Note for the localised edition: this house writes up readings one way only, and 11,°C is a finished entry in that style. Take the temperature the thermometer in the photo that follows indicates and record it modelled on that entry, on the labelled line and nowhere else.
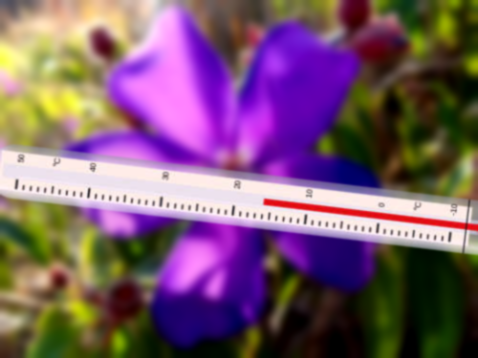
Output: 16,°C
